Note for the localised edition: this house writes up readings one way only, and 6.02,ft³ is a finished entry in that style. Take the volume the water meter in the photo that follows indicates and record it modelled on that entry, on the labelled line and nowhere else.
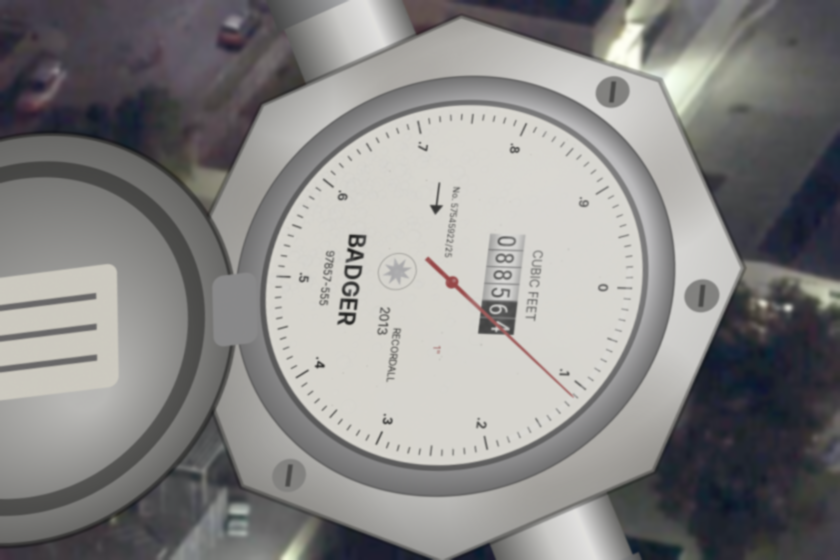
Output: 88564.11,ft³
